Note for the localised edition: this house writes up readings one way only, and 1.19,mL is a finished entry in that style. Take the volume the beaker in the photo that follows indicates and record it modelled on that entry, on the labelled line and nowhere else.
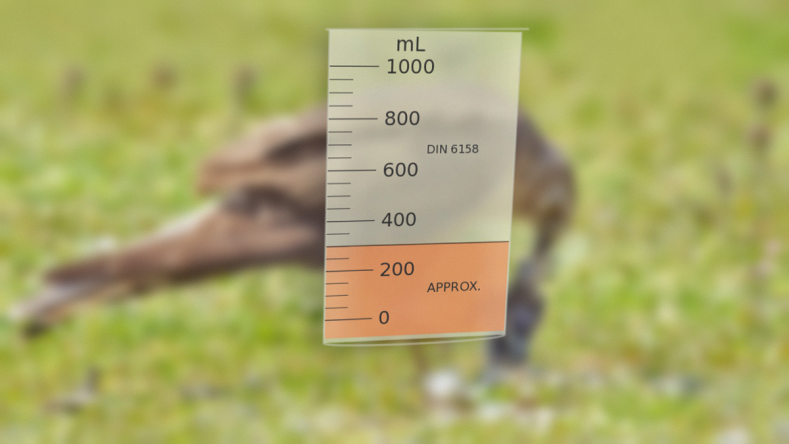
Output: 300,mL
